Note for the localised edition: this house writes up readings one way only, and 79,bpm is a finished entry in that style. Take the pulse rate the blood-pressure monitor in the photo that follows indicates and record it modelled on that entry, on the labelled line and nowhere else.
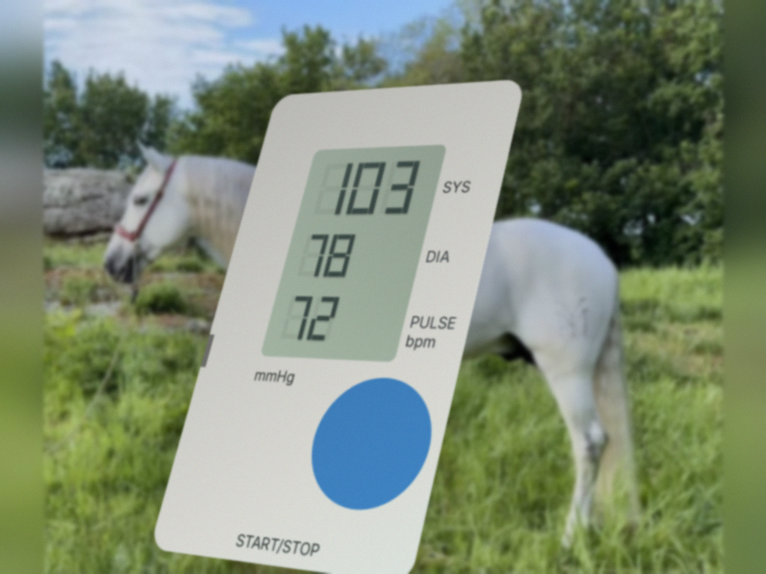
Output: 72,bpm
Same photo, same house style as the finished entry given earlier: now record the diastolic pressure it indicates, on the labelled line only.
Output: 78,mmHg
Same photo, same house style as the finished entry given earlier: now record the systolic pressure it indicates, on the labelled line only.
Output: 103,mmHg
